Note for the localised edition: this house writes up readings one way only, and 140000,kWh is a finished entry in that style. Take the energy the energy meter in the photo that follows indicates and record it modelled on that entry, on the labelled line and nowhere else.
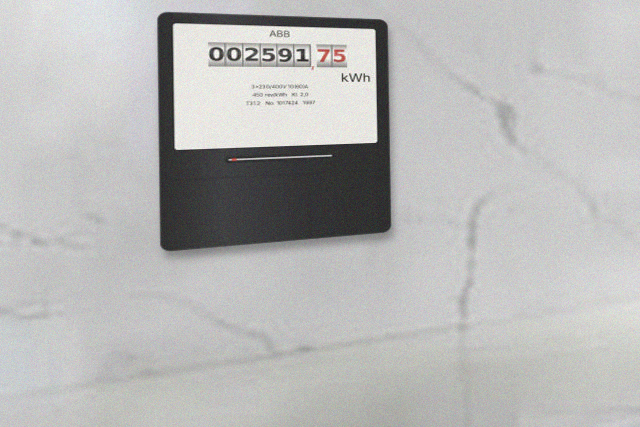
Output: 2591.75,kWh
